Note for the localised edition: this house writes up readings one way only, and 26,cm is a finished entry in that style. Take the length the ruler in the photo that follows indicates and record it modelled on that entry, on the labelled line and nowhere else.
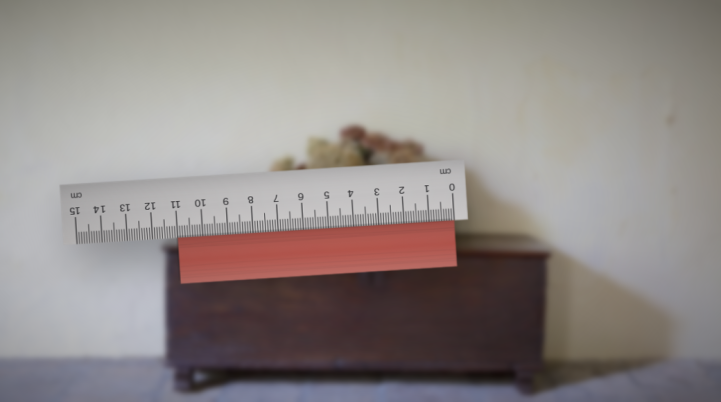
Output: 11,cm
